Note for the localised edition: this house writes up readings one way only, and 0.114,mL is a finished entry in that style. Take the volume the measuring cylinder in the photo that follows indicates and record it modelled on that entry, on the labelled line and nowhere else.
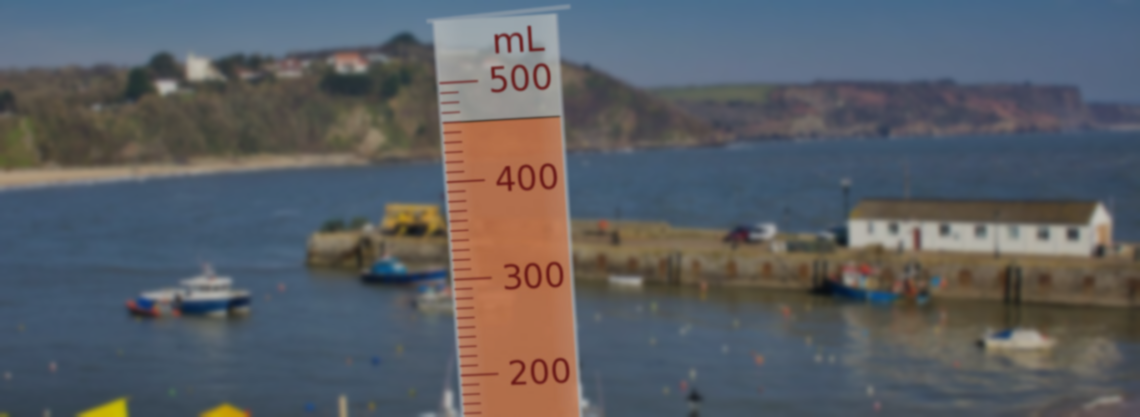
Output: 460,mL
